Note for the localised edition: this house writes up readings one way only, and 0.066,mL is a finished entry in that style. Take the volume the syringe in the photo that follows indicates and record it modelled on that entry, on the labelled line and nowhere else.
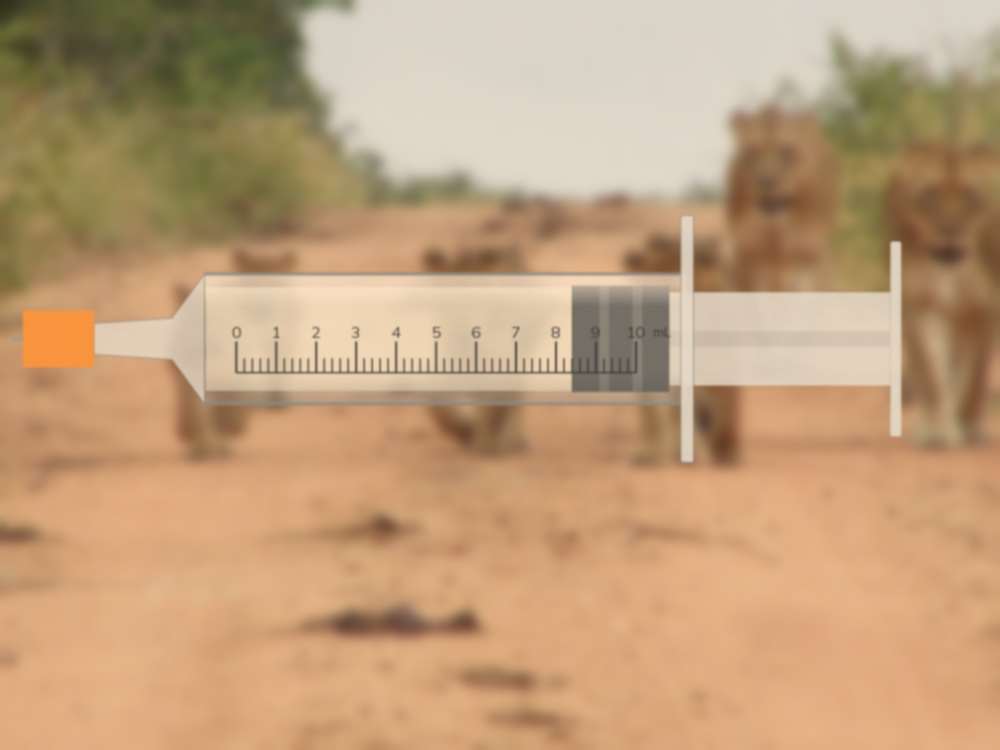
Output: 8.4,mL
